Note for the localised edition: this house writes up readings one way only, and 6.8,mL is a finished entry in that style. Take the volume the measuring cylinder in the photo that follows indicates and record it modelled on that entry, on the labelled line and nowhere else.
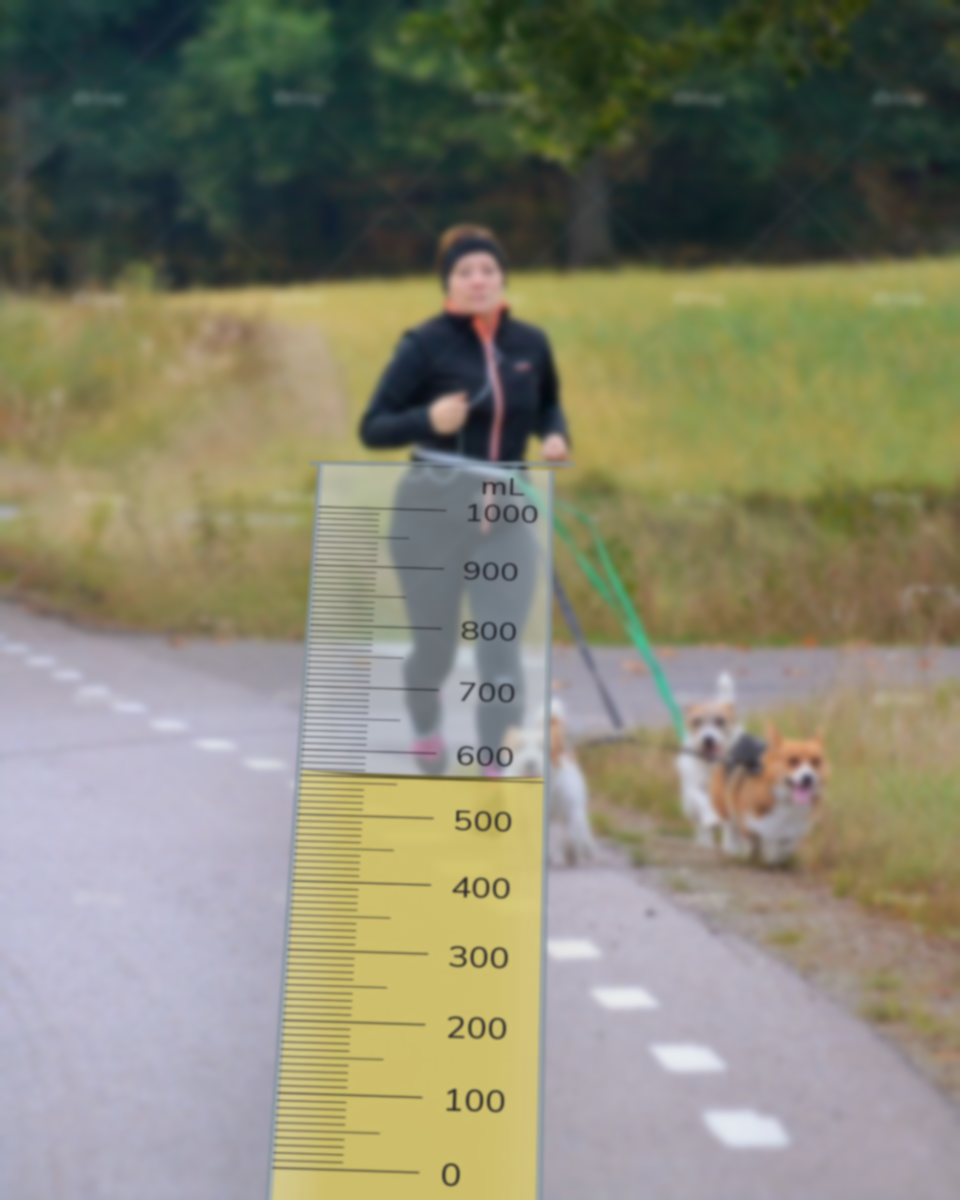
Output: 560,mL
